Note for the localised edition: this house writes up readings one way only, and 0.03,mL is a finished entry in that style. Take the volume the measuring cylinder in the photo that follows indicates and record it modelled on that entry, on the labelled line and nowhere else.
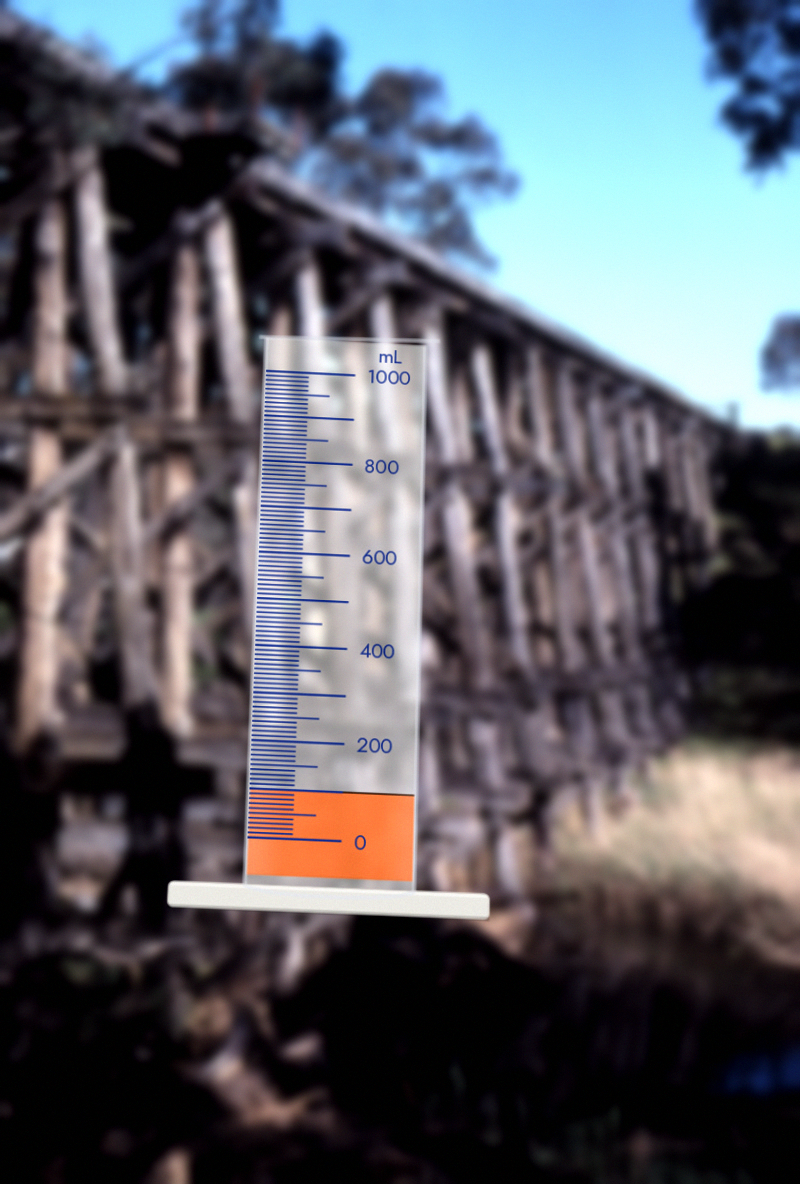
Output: 100,mL
